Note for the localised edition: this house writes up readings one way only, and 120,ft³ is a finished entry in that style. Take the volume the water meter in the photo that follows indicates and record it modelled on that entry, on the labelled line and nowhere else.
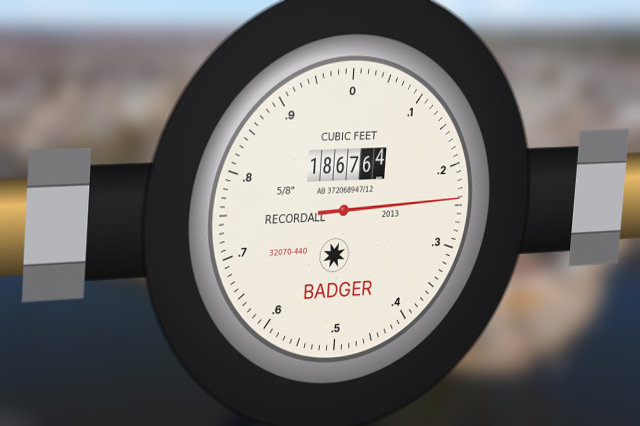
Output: 186764.24,ft³
